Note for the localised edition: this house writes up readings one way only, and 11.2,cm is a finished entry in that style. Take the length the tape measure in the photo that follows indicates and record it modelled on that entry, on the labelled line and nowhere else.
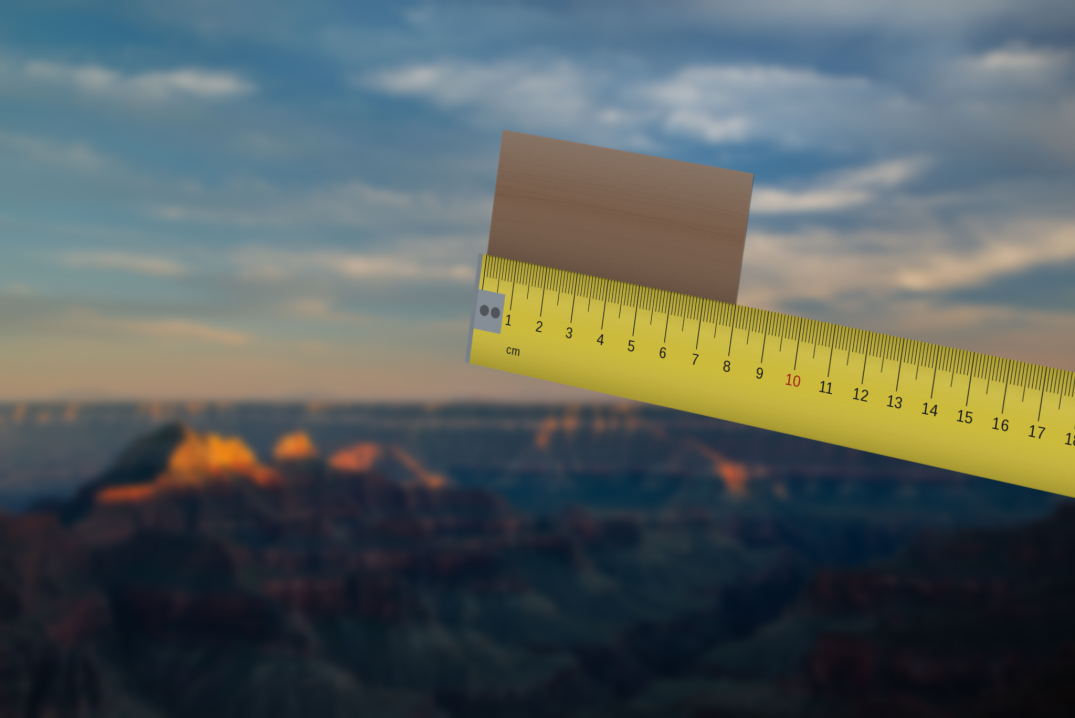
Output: 8,cm
